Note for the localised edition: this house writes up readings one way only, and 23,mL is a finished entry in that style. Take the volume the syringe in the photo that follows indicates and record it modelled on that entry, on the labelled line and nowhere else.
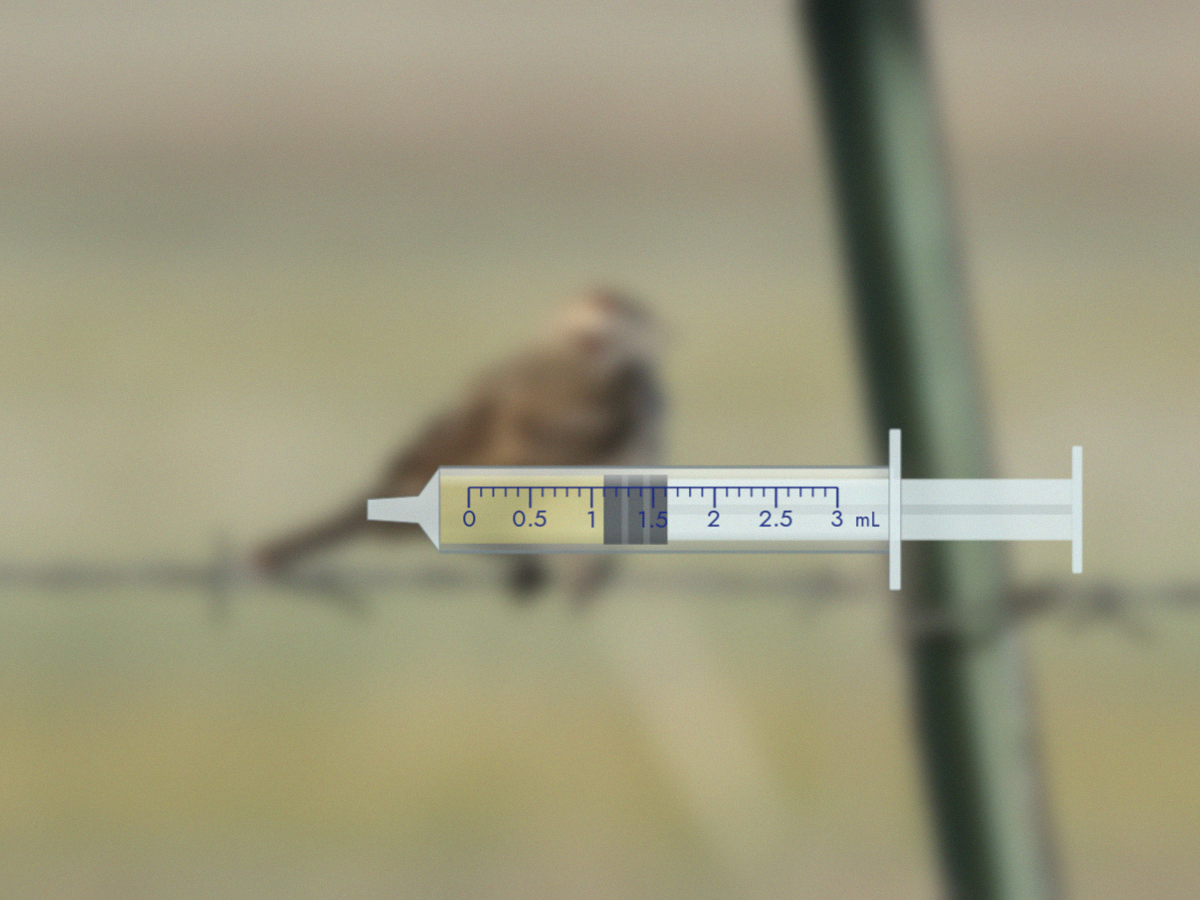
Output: 1.1,mL
